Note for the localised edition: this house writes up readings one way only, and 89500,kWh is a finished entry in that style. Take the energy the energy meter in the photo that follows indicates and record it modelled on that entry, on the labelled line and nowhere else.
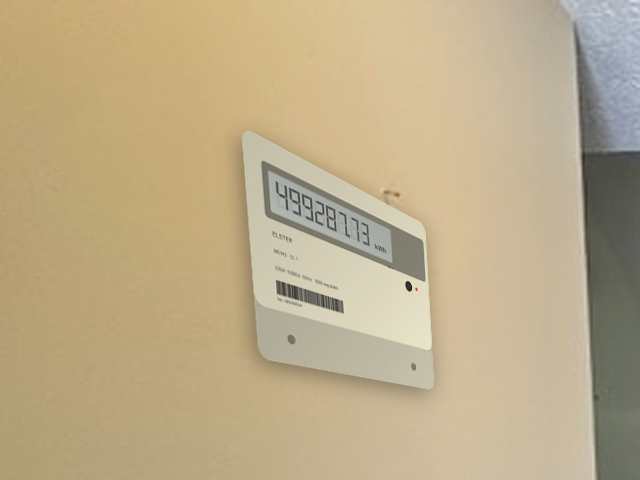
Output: 499287.73,kWh
